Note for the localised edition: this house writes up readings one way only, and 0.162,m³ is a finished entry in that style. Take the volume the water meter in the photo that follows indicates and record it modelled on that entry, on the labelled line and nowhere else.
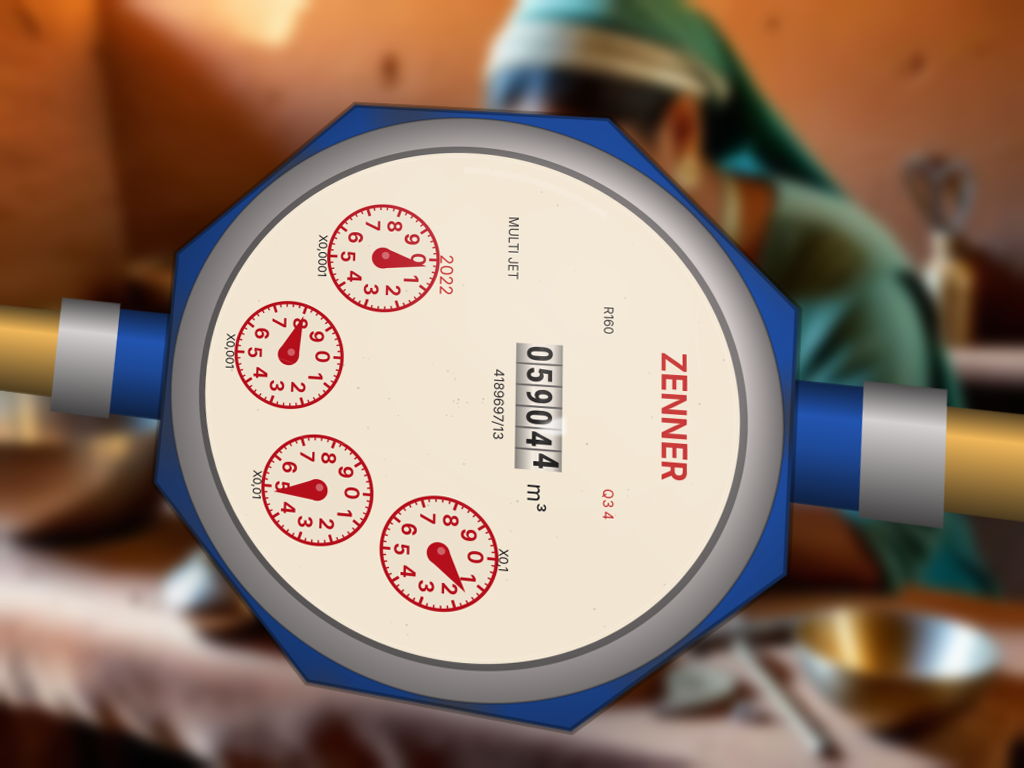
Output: 59044.1480,m³
